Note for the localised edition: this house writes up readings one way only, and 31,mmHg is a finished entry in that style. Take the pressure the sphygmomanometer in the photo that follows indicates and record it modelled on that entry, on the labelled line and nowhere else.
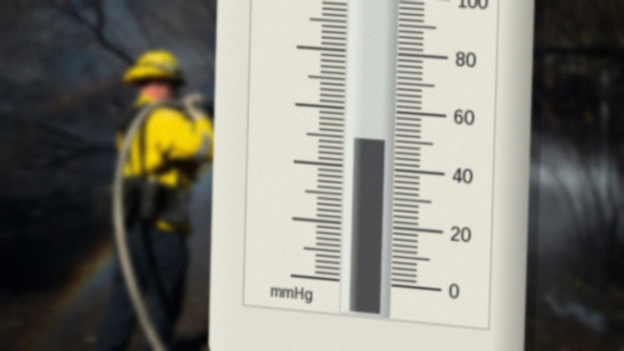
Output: 50,mmHg
